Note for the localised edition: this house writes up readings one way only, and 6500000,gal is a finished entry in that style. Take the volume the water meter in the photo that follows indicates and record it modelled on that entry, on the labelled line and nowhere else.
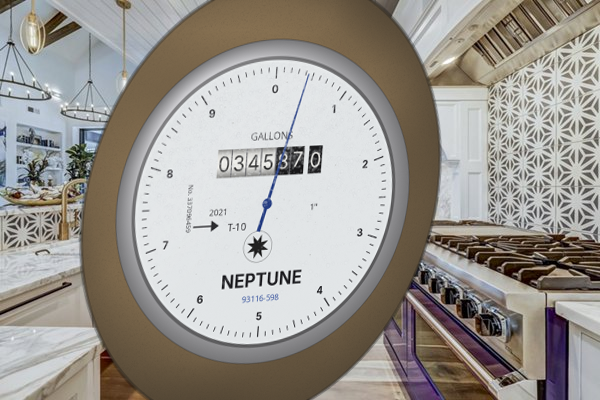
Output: 345870.4,gal
